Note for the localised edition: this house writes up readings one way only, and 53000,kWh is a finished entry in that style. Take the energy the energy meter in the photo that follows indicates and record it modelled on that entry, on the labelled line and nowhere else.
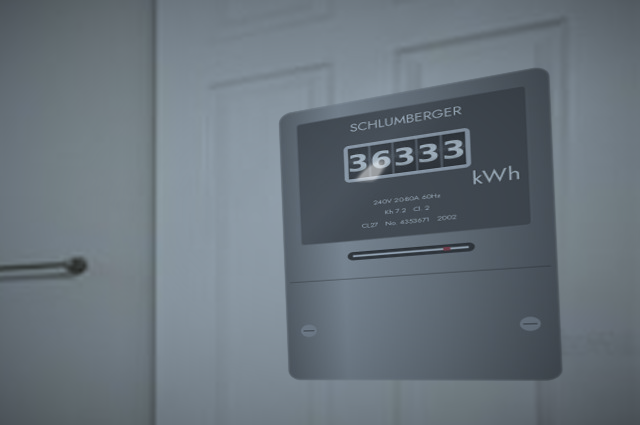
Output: 36333,kWh
